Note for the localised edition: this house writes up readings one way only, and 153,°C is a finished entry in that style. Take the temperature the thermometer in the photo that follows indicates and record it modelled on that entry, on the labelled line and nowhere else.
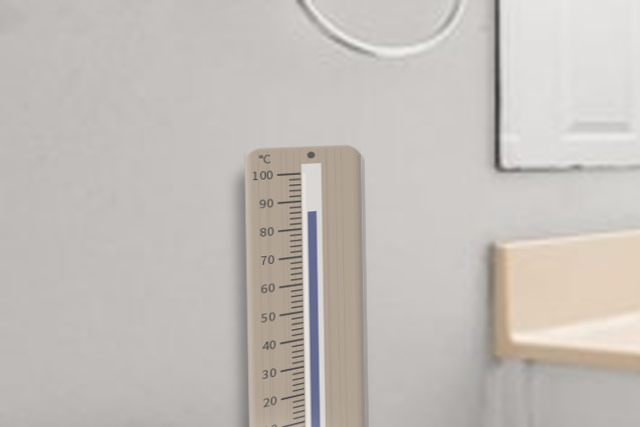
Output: 86,°C
